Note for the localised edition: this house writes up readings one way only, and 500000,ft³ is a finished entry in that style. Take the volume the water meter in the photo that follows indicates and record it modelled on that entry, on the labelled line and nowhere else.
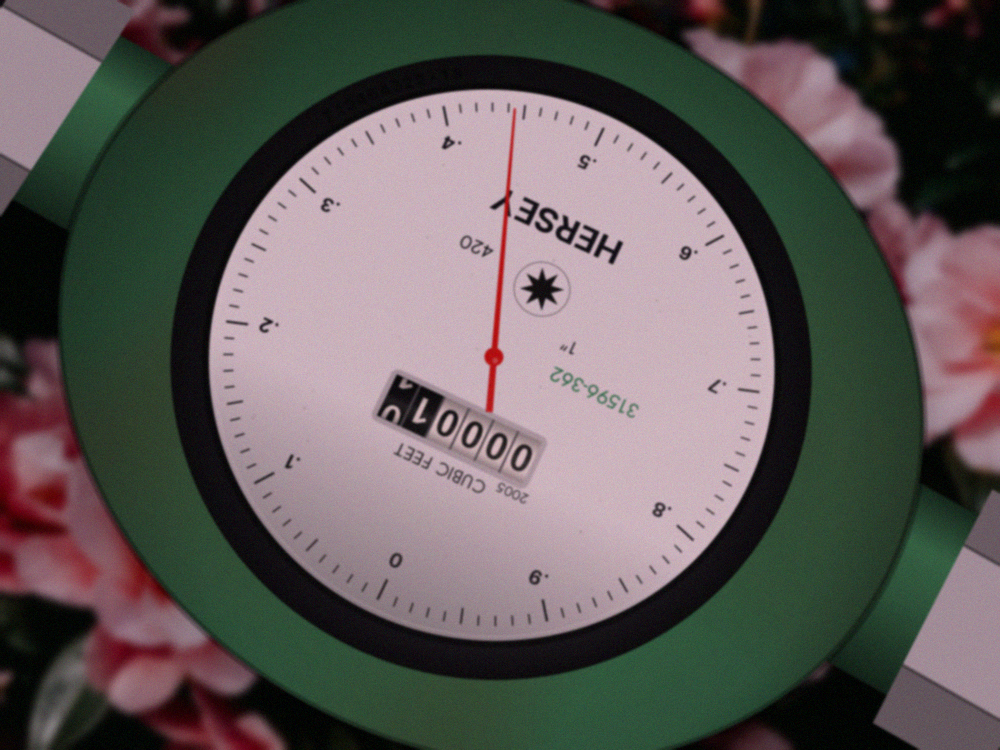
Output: 10.44,ft³
